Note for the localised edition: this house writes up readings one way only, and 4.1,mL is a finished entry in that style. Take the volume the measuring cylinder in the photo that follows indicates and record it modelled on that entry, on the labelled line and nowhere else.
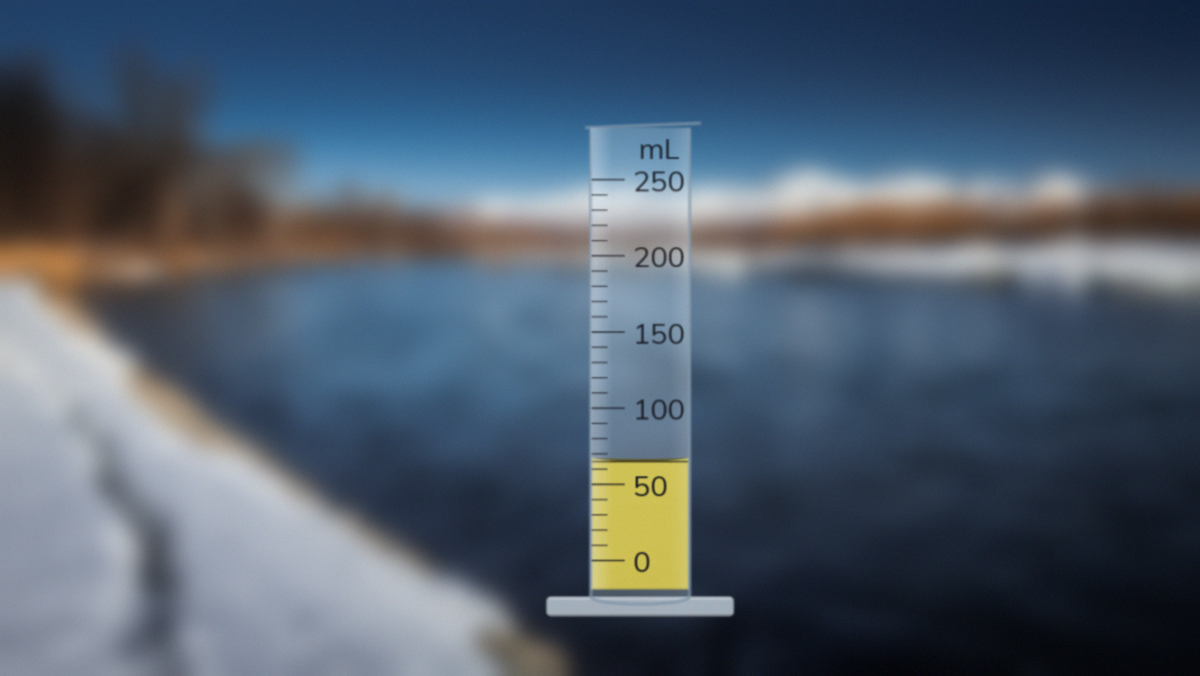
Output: 65,mL
